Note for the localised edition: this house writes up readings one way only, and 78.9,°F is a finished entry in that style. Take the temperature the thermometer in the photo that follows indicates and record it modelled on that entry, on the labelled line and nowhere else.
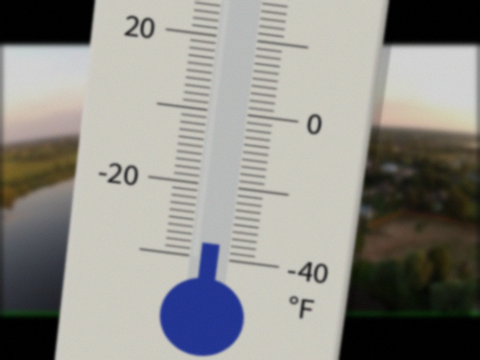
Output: -36,°F
